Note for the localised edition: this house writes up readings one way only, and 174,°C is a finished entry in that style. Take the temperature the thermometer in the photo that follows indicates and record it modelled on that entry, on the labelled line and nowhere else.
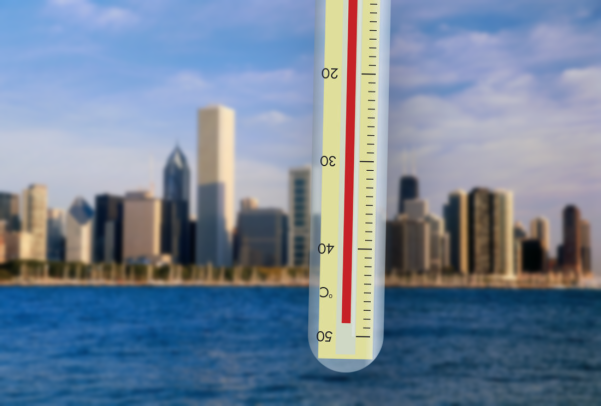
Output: 48.5,°C
